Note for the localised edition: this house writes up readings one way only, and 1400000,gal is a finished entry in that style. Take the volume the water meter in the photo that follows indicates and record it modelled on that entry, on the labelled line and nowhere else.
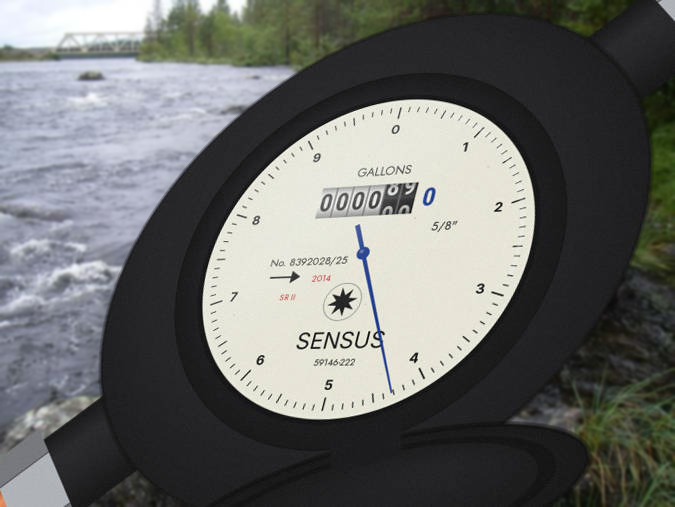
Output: 894.3,gal
